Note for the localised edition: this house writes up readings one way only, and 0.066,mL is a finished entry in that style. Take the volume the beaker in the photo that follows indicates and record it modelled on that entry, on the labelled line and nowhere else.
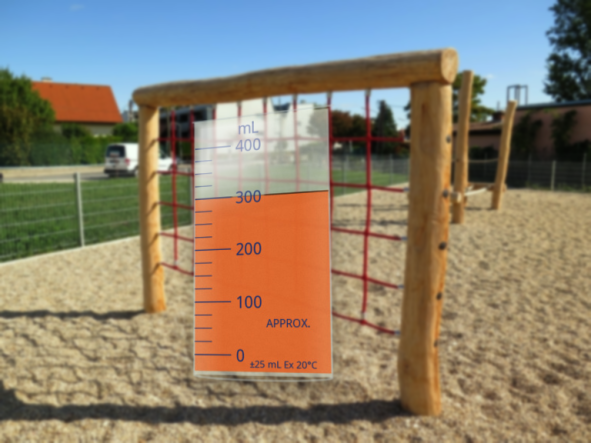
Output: 300,mL
